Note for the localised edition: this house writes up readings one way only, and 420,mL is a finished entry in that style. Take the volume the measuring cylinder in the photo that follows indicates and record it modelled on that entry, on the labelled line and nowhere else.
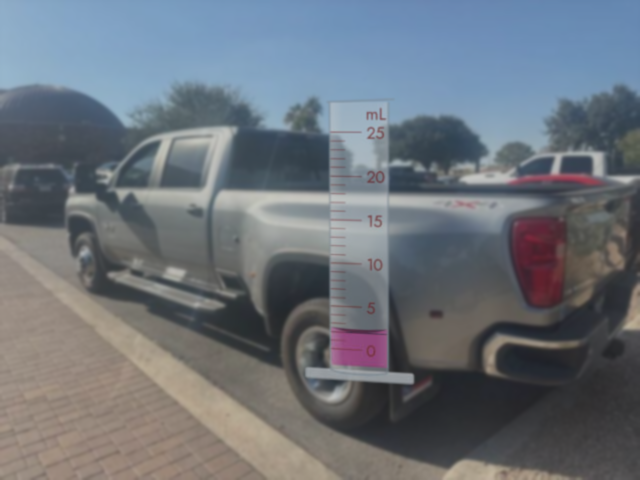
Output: 2,mL
